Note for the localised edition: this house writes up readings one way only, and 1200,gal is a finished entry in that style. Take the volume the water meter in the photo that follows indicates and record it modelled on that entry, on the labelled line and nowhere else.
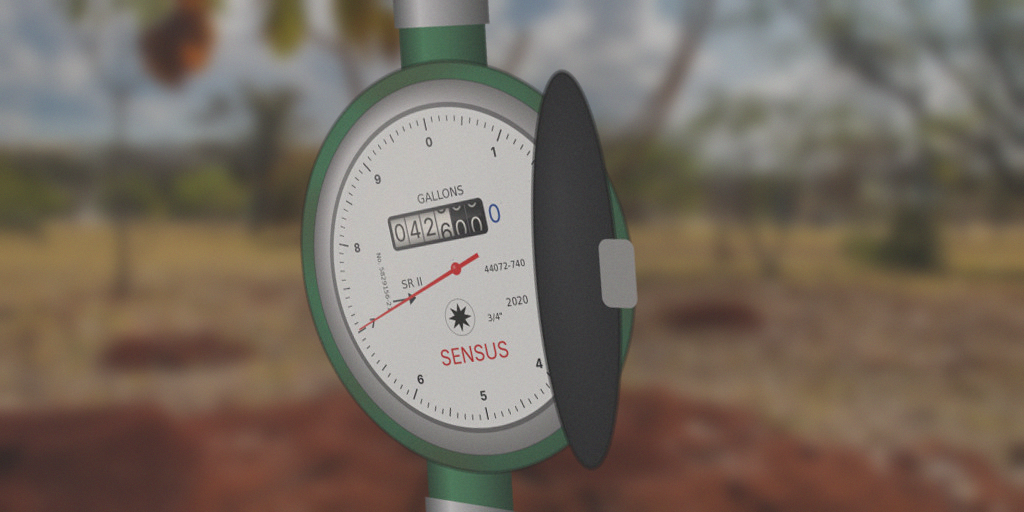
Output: 425997.0,gal
